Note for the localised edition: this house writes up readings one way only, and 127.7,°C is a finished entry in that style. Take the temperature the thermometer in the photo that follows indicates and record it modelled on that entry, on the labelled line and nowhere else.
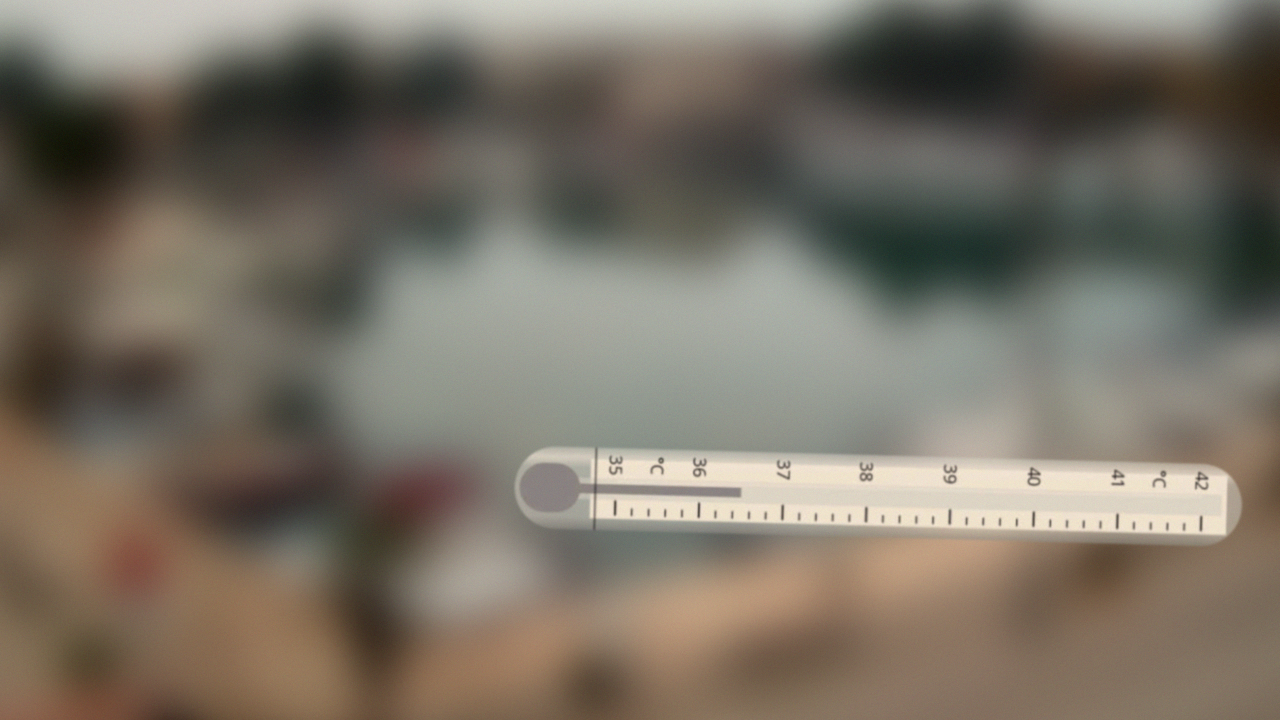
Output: 36.5,°C
